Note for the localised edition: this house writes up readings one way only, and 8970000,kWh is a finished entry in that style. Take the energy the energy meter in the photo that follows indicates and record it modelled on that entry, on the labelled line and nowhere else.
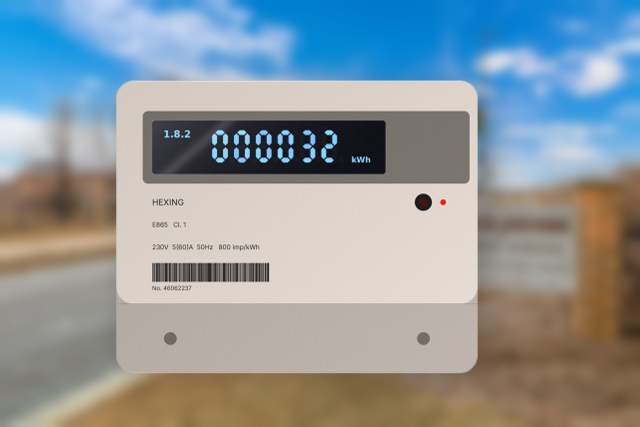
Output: 32,kWh
